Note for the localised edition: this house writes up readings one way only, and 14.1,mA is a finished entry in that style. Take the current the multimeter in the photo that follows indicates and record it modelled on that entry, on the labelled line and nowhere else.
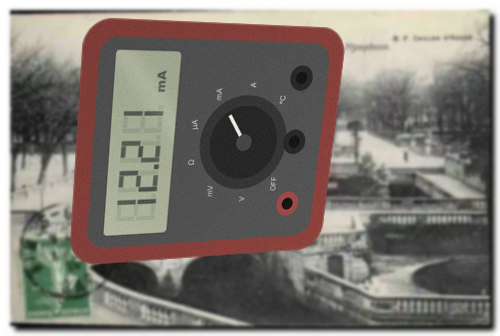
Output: 12.21,mA
